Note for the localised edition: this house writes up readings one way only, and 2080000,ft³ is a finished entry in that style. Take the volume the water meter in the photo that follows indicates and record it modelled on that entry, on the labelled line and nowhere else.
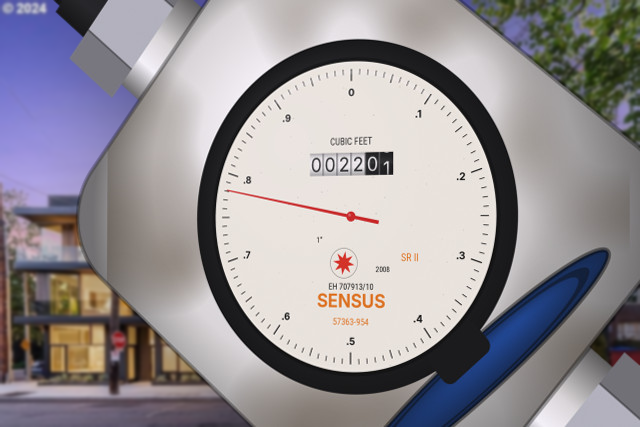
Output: 2200.78,ft³
